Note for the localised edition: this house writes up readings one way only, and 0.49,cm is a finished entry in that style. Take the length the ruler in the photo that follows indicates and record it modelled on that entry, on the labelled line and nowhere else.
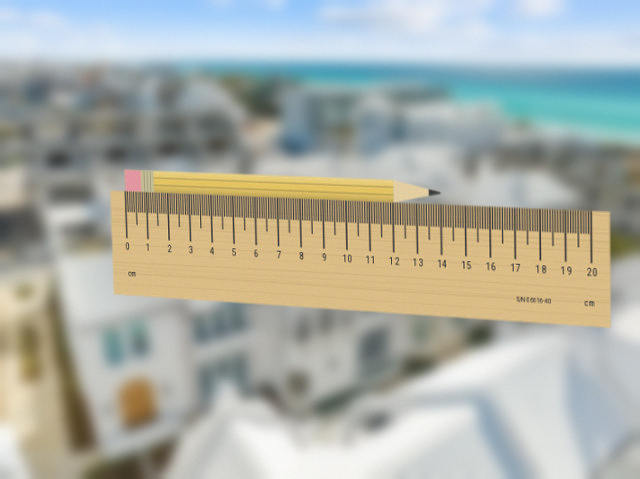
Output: 14,cm
